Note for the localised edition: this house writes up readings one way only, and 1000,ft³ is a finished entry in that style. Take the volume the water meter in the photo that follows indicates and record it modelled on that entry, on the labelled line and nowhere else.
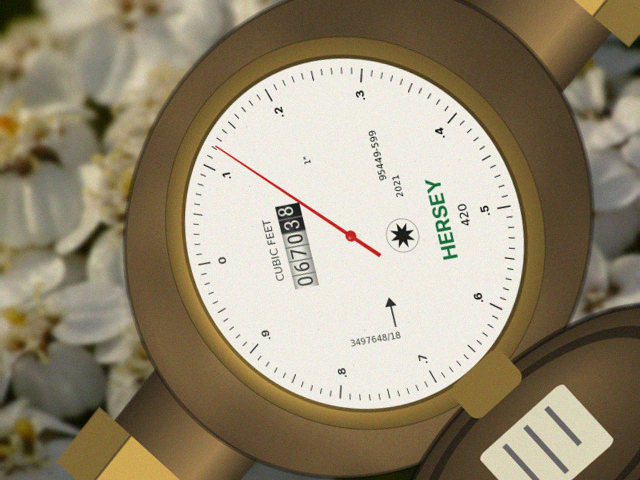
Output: 67038.12,ft³
